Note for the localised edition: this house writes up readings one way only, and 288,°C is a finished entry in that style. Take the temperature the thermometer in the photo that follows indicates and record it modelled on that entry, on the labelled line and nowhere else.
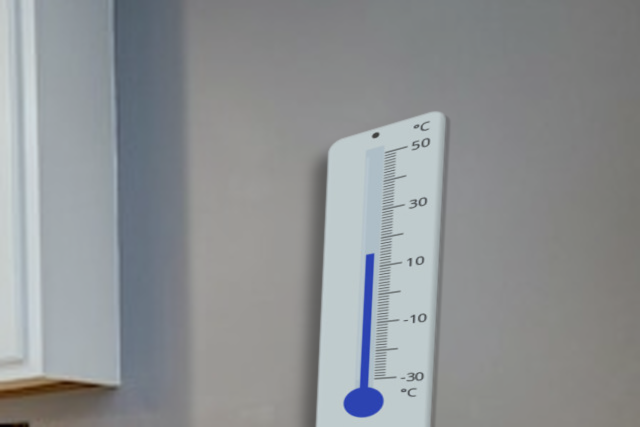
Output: 15,°C
